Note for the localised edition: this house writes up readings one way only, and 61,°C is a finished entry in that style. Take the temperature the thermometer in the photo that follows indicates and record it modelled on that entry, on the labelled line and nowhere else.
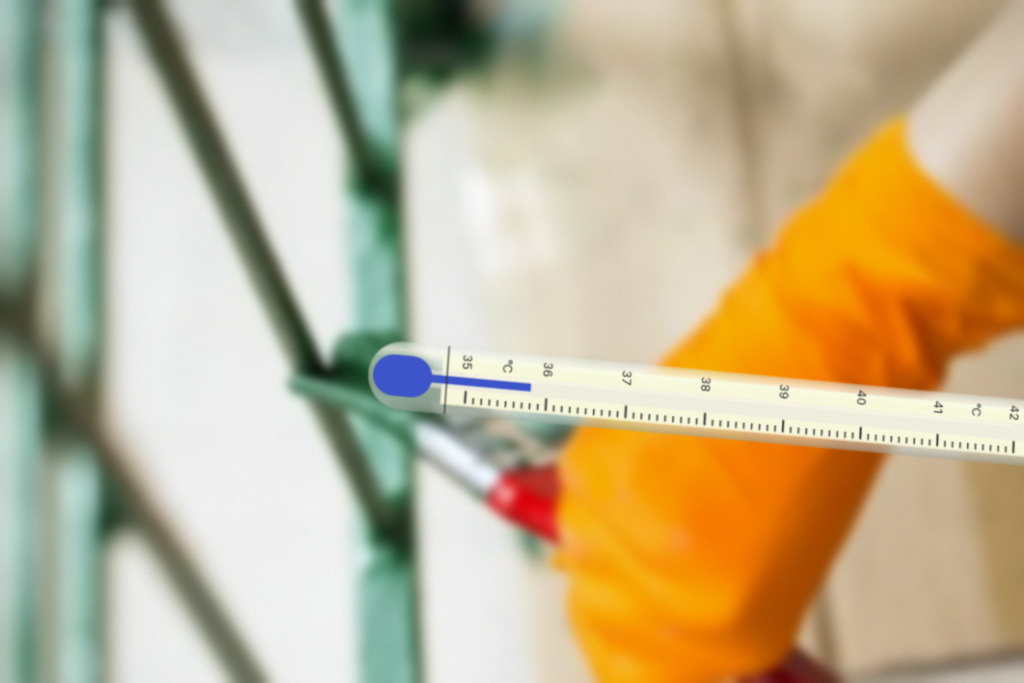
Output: 35.8,°C
